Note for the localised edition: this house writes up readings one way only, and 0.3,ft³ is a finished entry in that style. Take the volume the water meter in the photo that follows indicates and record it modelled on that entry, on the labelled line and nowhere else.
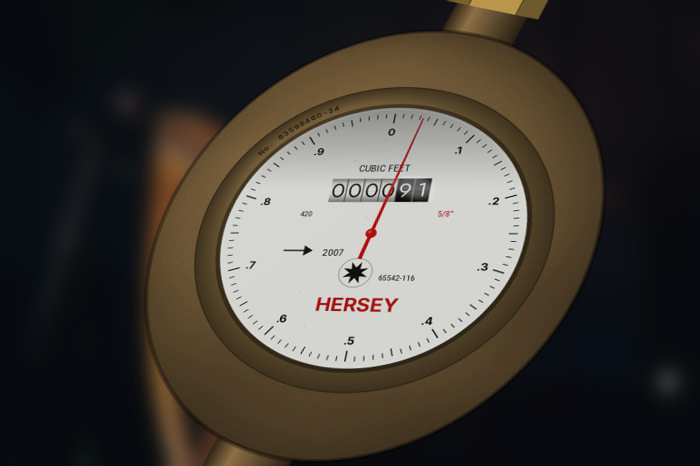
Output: 91.03,ft³
